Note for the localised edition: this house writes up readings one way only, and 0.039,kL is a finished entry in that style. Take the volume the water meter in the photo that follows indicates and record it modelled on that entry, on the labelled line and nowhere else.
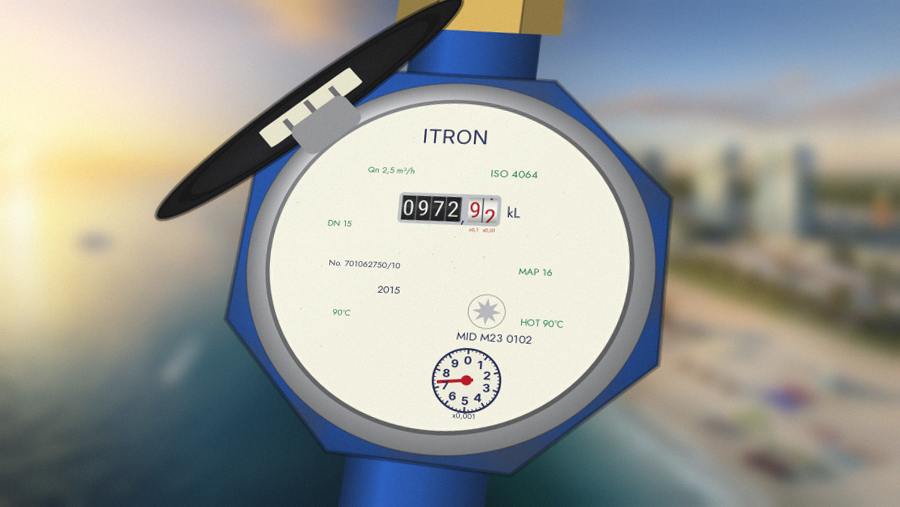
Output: 972.917,kL
